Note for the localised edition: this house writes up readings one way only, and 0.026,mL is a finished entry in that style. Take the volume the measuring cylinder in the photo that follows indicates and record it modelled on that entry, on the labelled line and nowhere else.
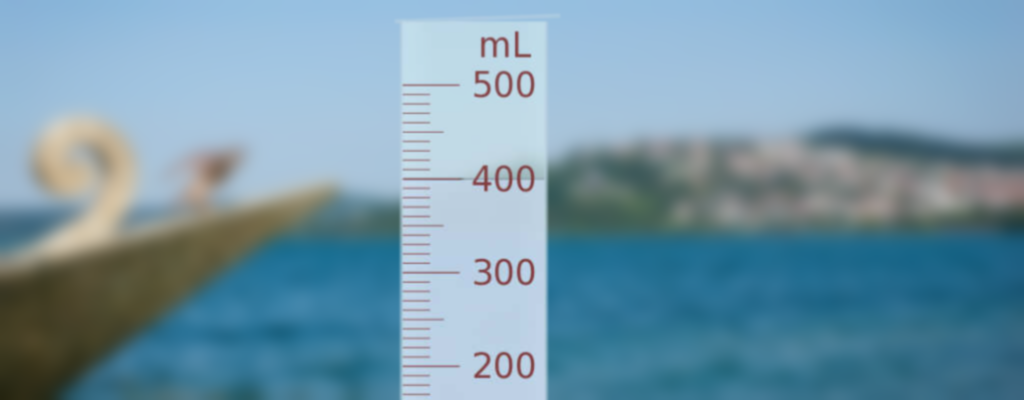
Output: 400,mL
